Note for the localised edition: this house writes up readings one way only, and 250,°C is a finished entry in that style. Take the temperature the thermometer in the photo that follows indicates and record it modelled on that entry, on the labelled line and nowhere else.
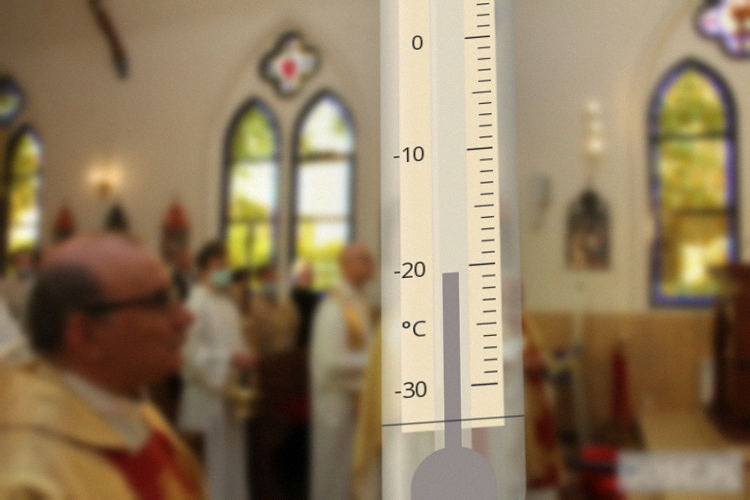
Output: -20.5,°C
